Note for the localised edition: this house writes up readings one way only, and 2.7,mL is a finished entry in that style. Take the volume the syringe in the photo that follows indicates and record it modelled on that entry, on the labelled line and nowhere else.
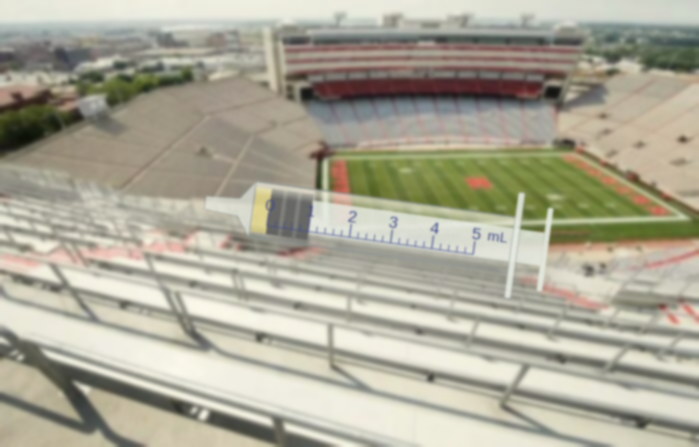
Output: 0,mL
